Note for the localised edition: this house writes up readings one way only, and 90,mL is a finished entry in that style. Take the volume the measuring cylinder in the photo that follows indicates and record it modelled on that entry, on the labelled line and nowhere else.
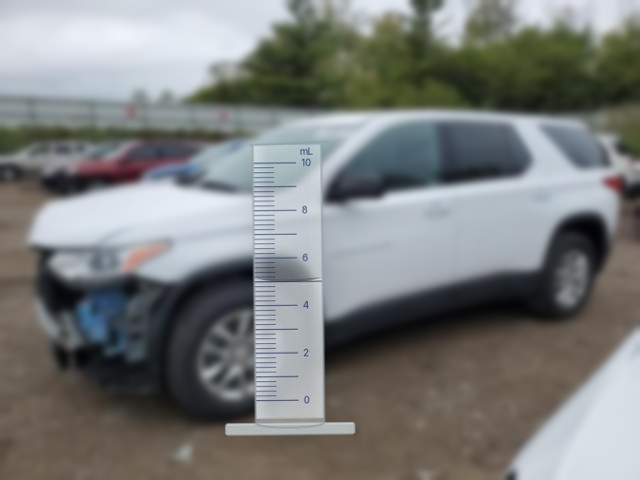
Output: 5,mL
